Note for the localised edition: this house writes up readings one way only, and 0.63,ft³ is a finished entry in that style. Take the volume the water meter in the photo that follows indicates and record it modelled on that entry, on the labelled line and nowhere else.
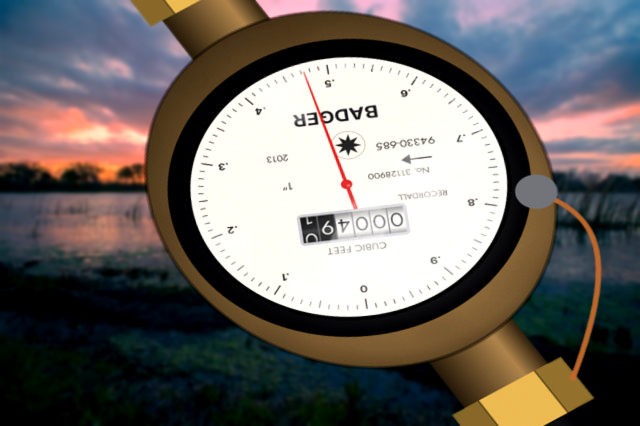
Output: 490.47,ft³
